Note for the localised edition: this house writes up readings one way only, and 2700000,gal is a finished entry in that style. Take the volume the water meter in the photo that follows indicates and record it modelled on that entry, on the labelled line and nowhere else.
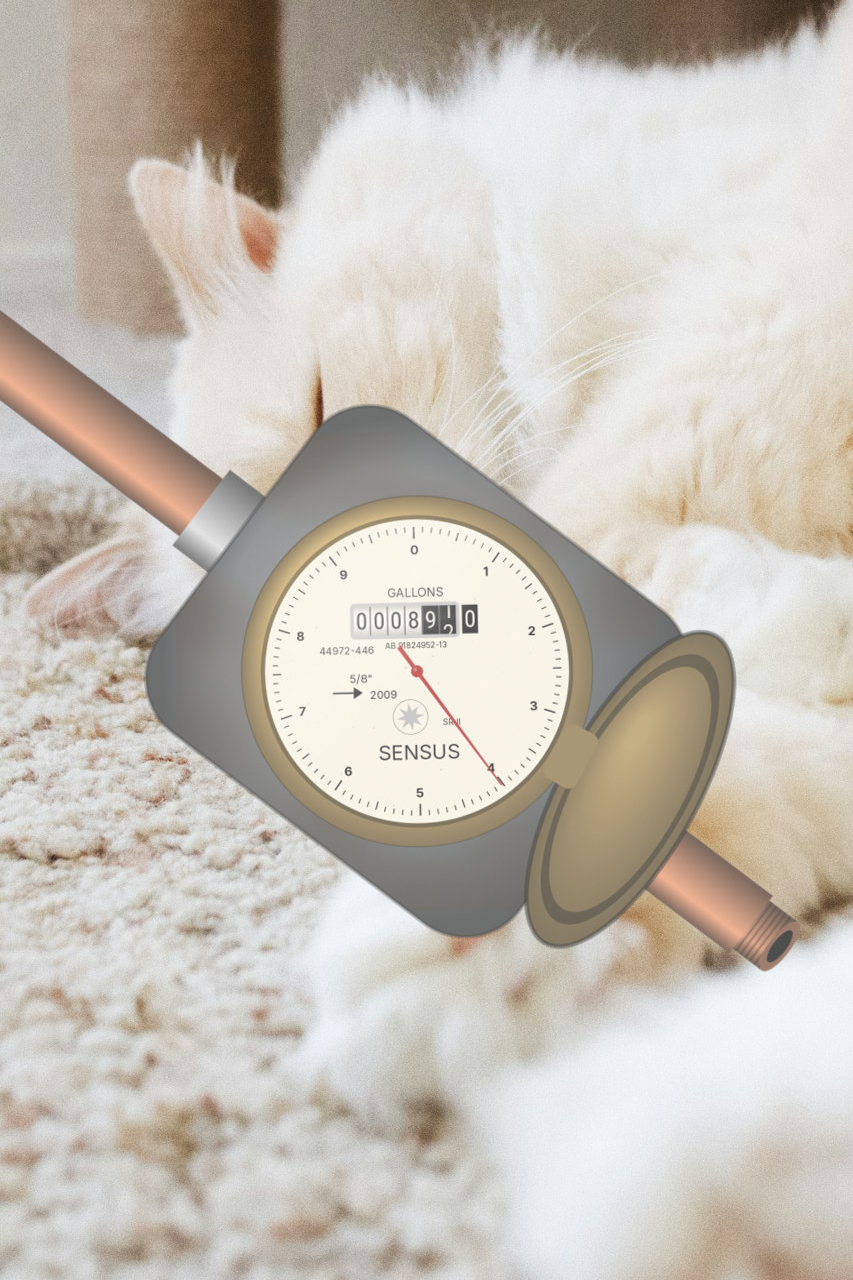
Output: 8914.0,gal
